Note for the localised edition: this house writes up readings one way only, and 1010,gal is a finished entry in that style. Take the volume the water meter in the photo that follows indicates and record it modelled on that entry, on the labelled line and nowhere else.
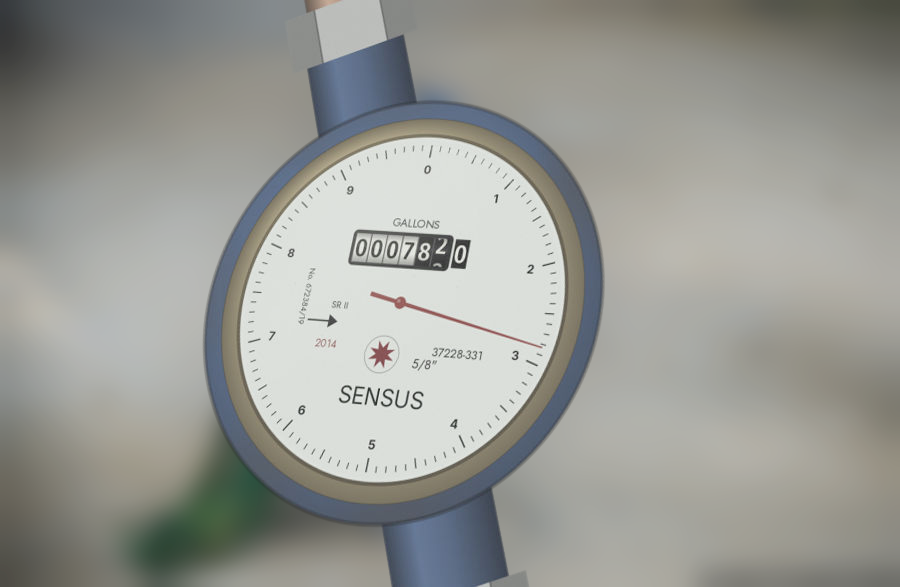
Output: 7822.8,gal
